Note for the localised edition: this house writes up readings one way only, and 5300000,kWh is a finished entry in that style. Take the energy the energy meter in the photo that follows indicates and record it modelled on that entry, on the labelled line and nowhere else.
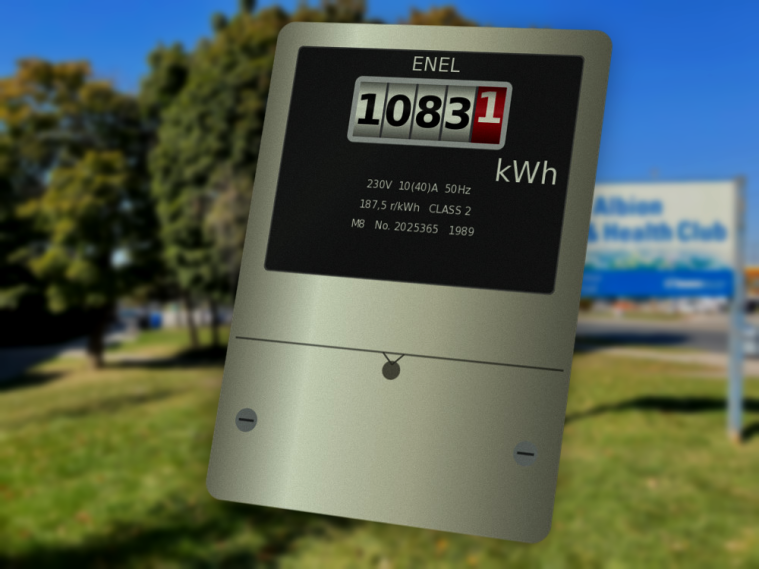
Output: 1083.1,kWh
